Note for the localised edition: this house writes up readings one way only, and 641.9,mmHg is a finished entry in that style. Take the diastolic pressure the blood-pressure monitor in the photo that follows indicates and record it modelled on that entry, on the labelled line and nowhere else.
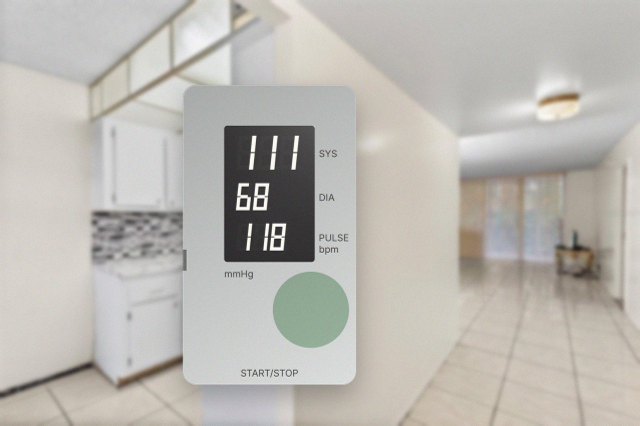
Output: 68,mmHg
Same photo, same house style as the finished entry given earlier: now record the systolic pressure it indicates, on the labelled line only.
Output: 111,mmHg
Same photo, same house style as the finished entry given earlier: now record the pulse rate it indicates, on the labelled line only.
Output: 118,bpm
